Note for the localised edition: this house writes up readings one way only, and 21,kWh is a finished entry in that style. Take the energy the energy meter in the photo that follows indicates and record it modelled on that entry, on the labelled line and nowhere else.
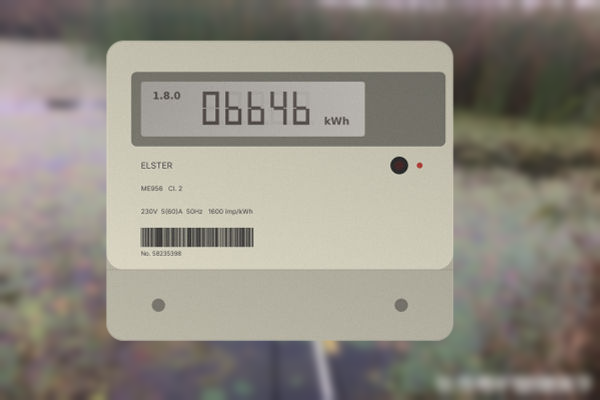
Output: 6646,kWh
